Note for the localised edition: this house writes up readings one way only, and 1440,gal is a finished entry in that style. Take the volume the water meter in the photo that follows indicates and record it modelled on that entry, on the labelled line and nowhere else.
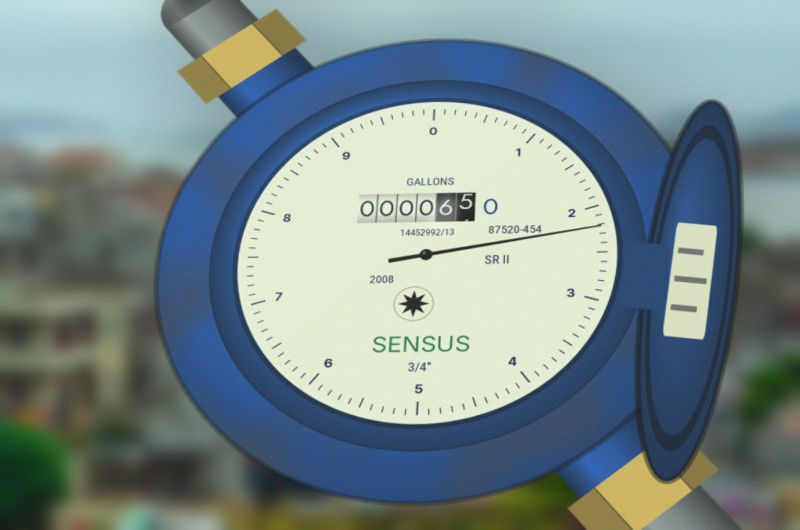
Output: 652.2,gal
